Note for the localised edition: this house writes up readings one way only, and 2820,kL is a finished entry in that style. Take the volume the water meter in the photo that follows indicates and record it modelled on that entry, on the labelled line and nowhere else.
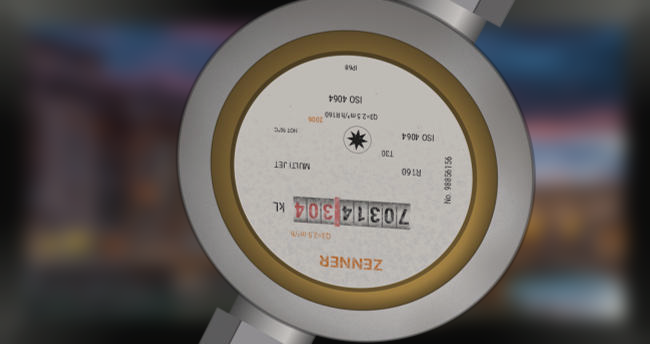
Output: 70314.304,kL
